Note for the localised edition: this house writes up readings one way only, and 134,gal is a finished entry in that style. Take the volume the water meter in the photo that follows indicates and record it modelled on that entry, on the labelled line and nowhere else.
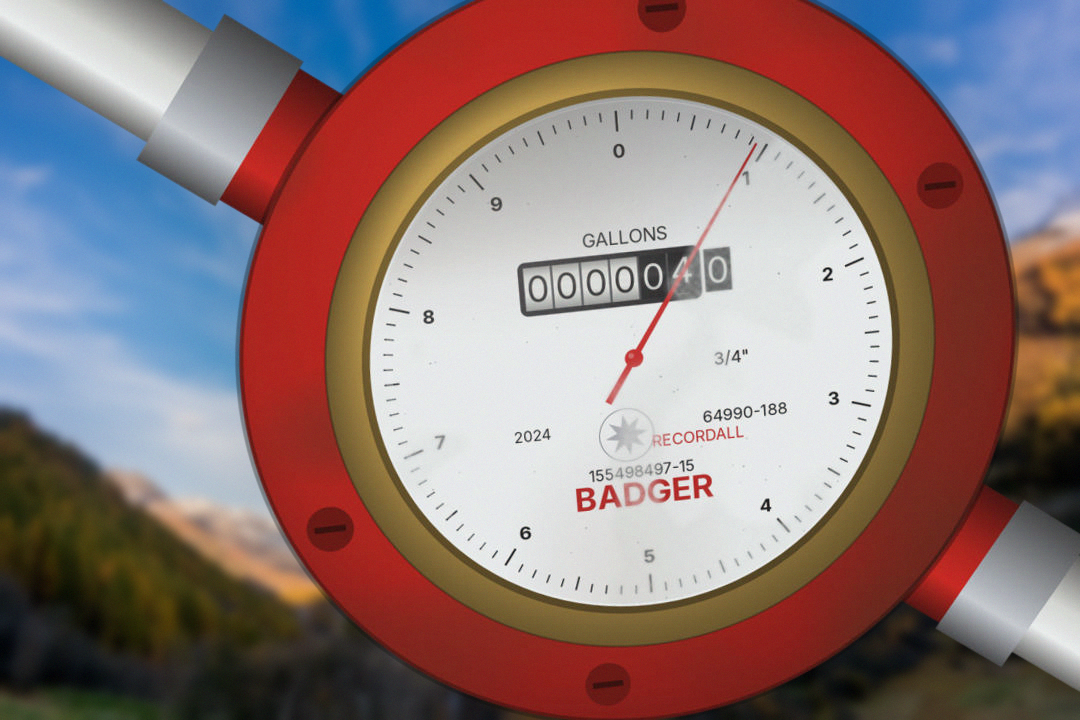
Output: 40.9,gal
